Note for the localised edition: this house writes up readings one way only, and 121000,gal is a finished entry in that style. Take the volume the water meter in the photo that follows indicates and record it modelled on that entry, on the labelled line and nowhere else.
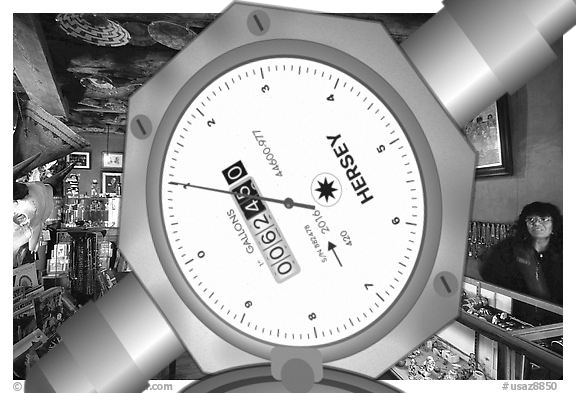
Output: 62451.0,gal
